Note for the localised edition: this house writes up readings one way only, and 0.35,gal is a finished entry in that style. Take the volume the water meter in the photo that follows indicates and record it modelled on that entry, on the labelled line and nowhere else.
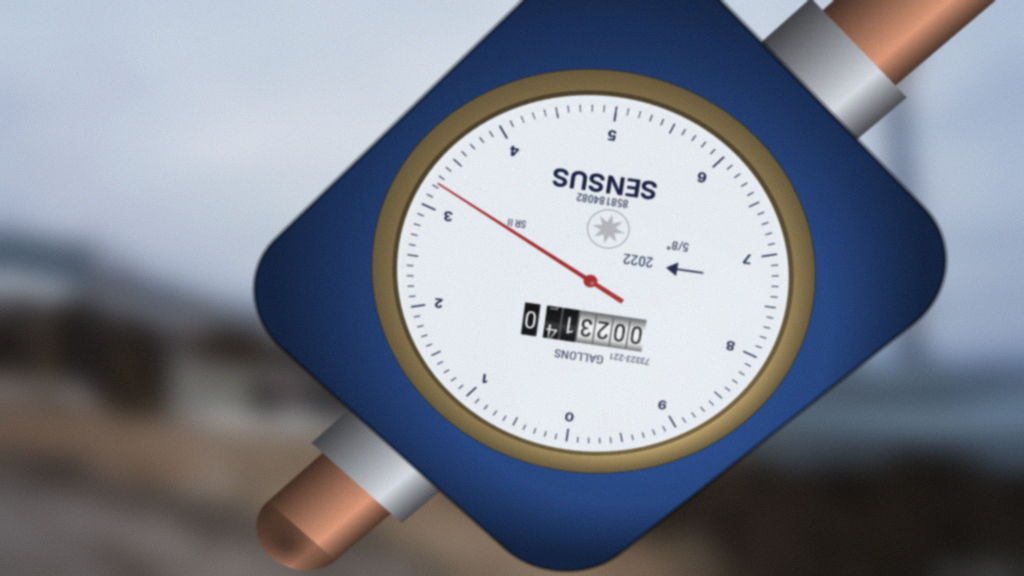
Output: 23143.2,gal
